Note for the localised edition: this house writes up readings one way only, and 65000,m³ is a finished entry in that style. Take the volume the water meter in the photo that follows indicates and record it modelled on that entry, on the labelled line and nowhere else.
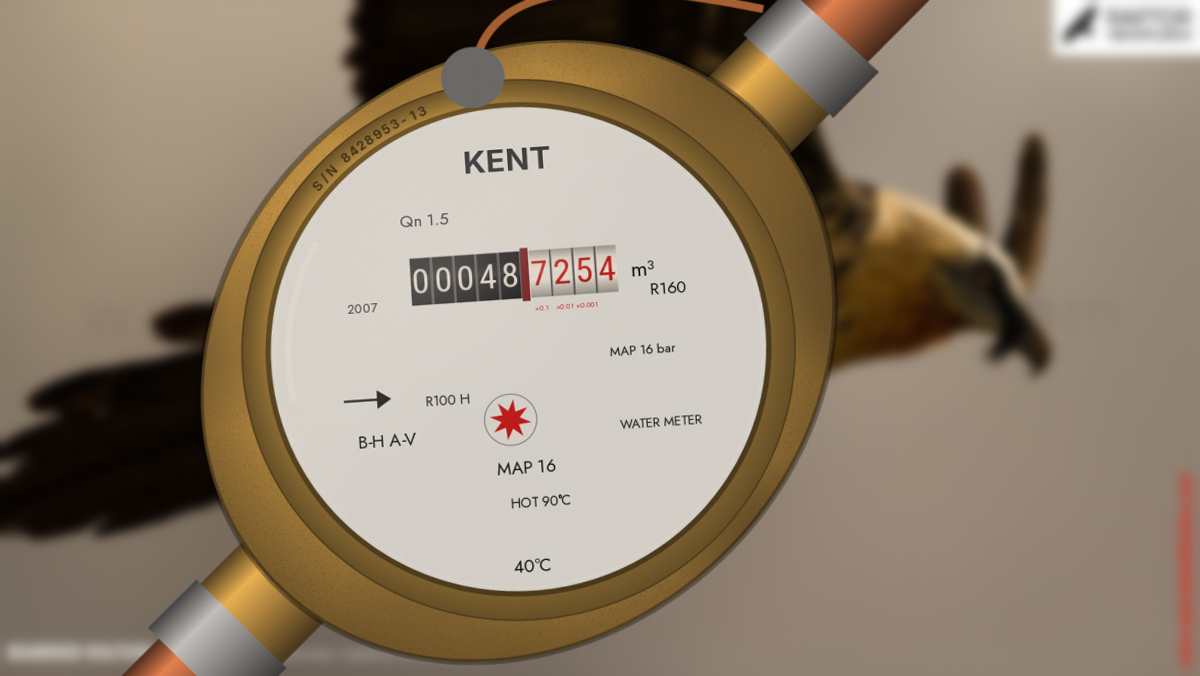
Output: 48.7254,m³
